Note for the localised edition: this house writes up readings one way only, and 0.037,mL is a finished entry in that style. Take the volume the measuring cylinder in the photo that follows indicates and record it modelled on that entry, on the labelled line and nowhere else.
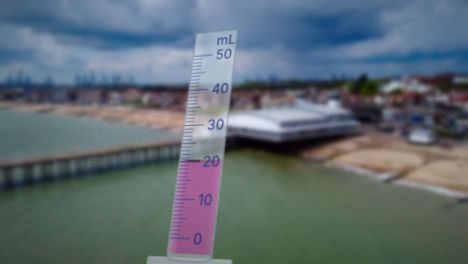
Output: 20,mL
